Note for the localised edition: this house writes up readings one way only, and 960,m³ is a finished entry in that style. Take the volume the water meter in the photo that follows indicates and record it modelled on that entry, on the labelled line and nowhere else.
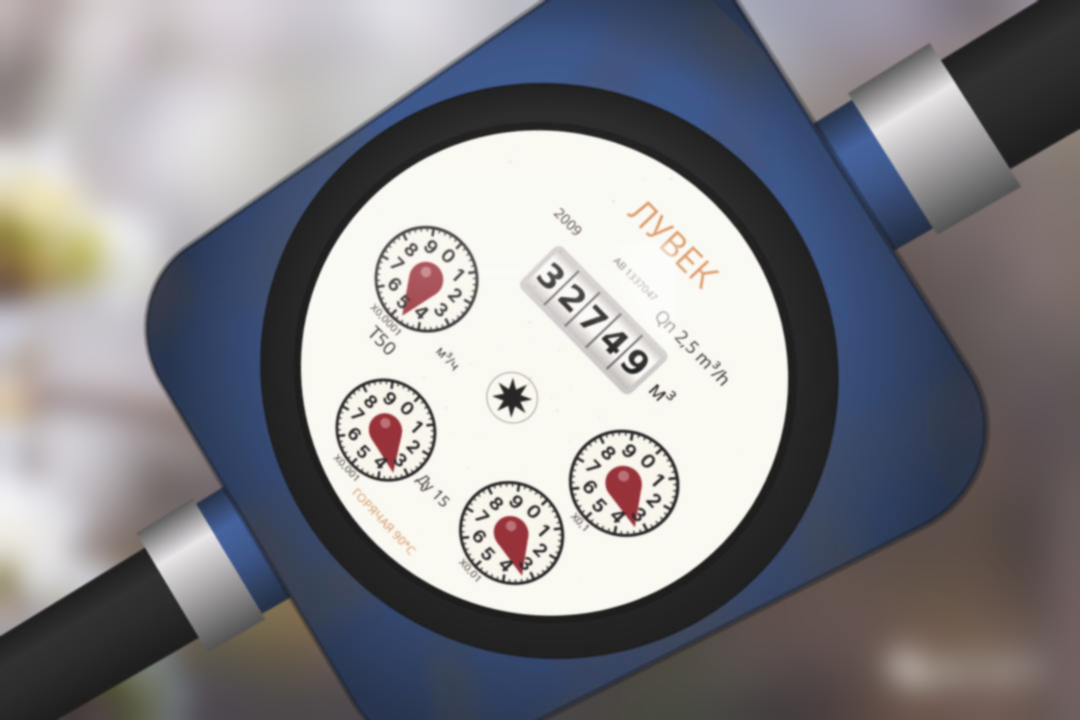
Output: 32749.3334,m³
